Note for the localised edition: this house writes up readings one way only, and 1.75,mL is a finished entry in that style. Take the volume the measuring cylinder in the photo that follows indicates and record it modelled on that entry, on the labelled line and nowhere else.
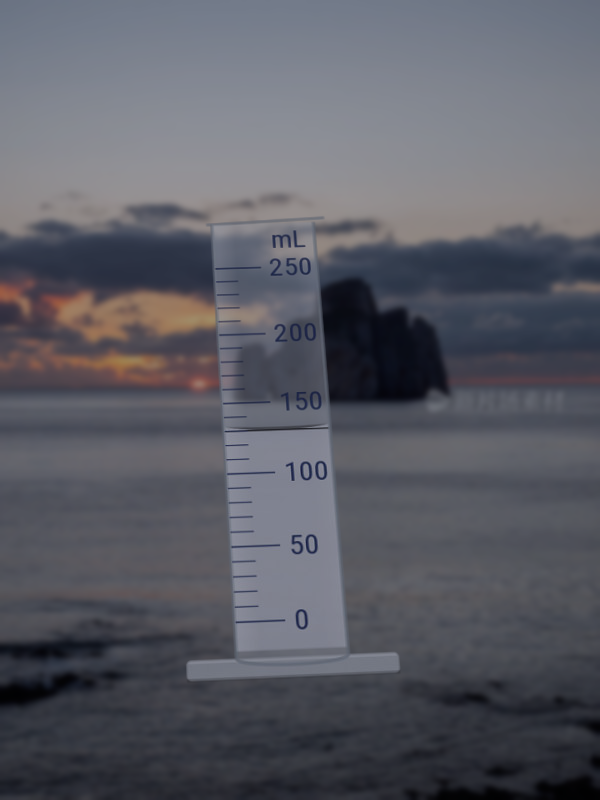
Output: 130,mL
